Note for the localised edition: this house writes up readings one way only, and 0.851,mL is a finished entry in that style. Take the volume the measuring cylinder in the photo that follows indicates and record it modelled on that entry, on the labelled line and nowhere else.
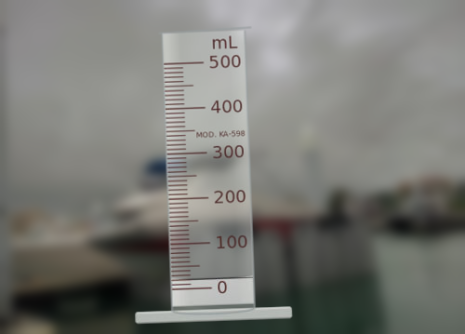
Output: 20,mL
